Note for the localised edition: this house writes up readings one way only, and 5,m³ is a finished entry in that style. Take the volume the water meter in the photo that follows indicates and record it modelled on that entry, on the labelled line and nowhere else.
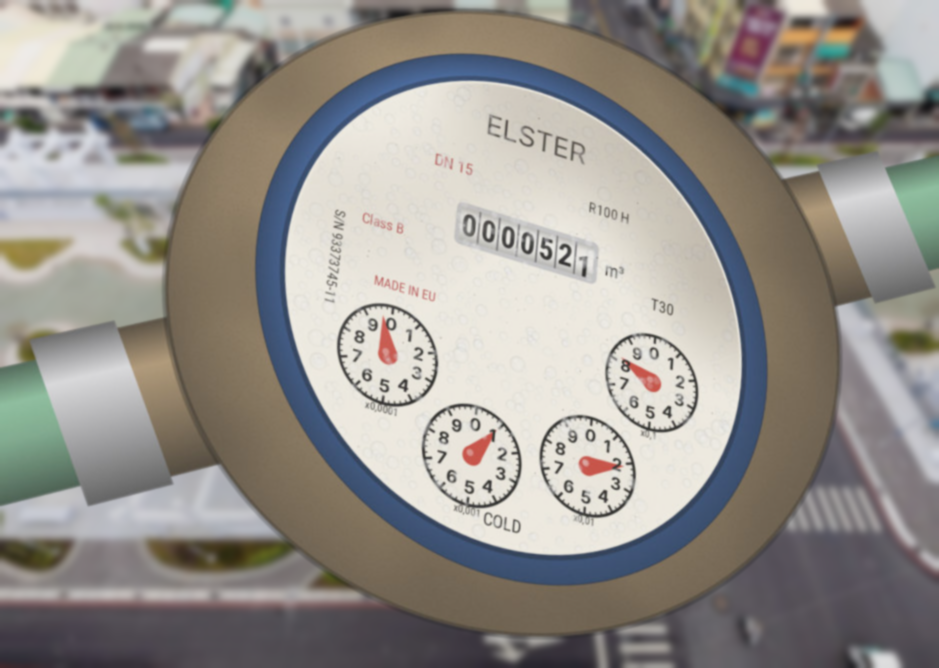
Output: 520.8209,m³
